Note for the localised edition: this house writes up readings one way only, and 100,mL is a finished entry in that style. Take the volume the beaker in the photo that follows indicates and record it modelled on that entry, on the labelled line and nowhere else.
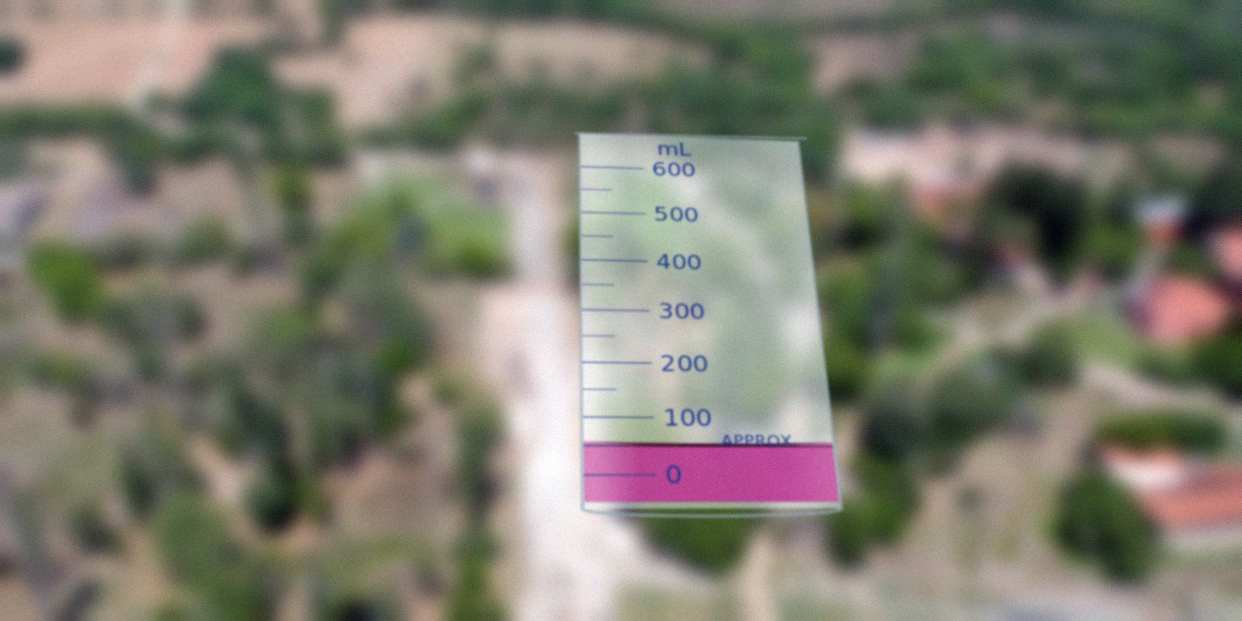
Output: 50,mL
